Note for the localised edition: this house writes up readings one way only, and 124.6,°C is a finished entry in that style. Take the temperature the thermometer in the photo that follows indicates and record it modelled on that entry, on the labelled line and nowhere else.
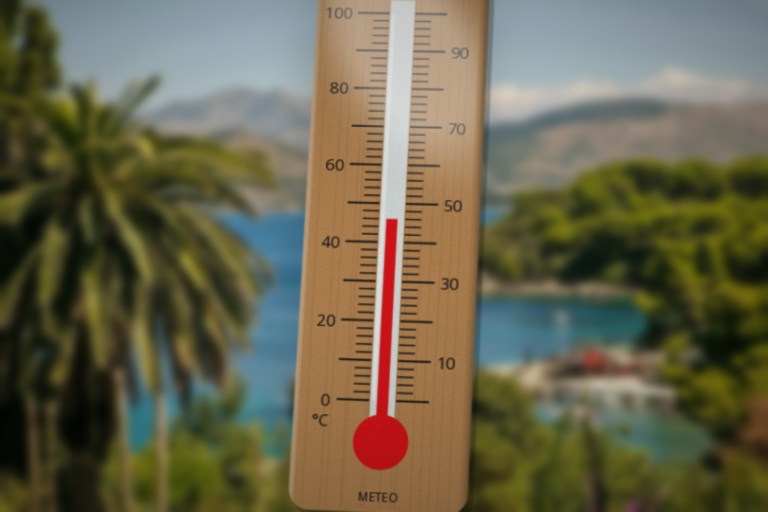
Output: 46,°C
